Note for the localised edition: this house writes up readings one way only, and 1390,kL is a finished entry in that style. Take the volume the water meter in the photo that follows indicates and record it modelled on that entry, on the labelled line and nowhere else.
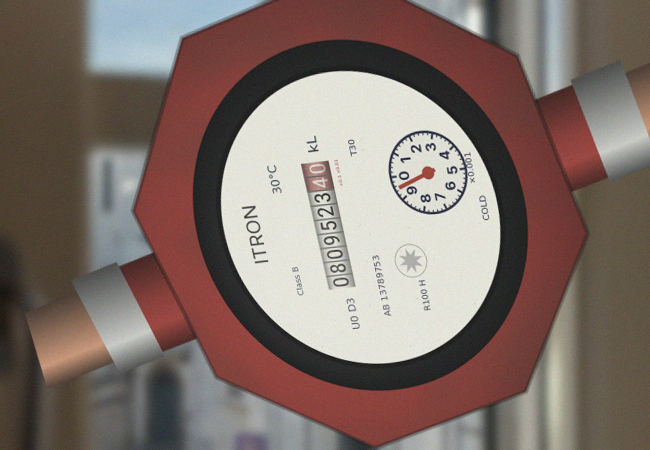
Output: 809523.399,kL
